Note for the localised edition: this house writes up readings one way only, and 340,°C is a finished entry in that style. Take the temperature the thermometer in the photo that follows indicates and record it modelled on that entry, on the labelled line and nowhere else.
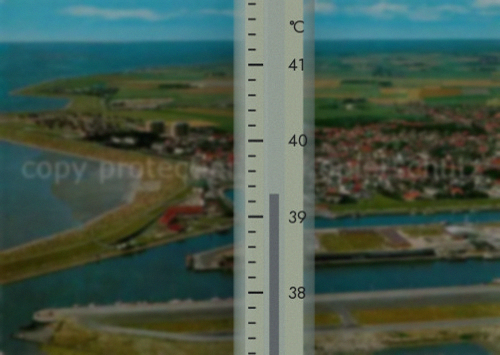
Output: 39.3,°C
